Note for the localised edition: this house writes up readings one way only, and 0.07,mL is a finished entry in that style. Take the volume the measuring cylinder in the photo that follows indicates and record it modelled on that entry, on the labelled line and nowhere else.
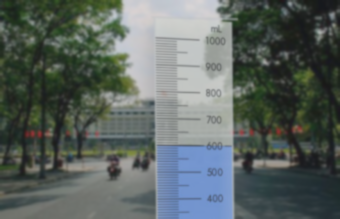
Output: 600,mL
